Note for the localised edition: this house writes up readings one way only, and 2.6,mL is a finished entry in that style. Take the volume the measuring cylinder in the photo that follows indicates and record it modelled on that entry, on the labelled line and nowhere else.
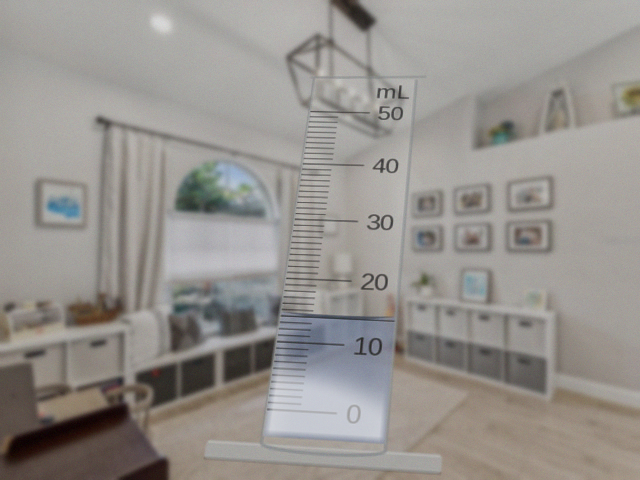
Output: 14,mL
